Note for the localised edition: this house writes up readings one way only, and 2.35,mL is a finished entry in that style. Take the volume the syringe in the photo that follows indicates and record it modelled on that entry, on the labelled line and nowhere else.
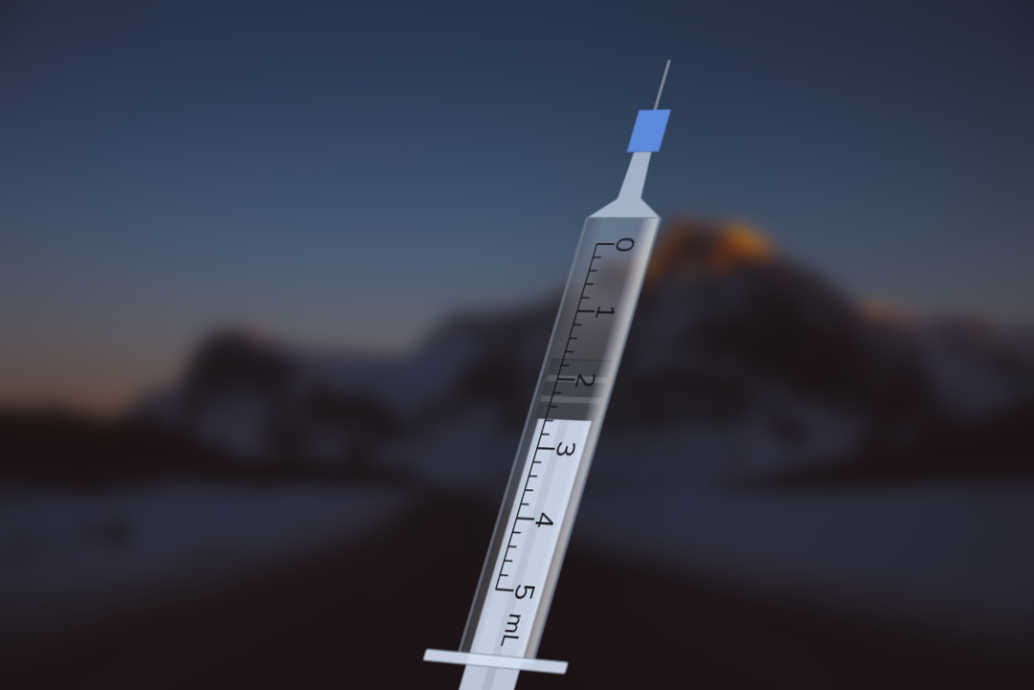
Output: 1.7,mL
